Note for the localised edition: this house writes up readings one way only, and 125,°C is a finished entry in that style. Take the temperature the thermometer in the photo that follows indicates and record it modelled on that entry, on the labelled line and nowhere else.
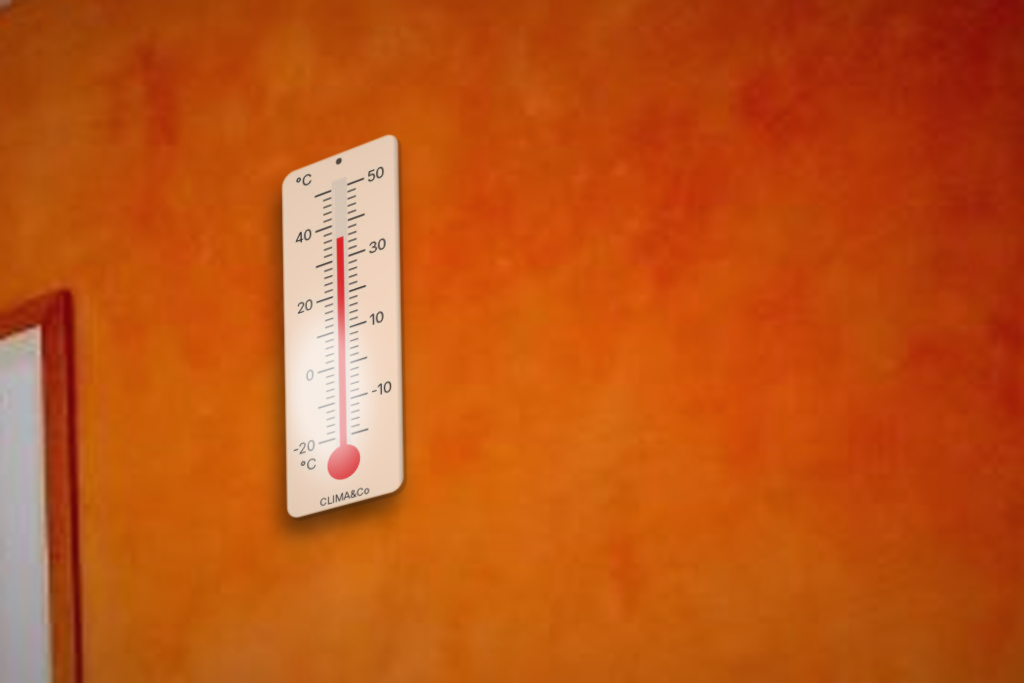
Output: 36,°C
